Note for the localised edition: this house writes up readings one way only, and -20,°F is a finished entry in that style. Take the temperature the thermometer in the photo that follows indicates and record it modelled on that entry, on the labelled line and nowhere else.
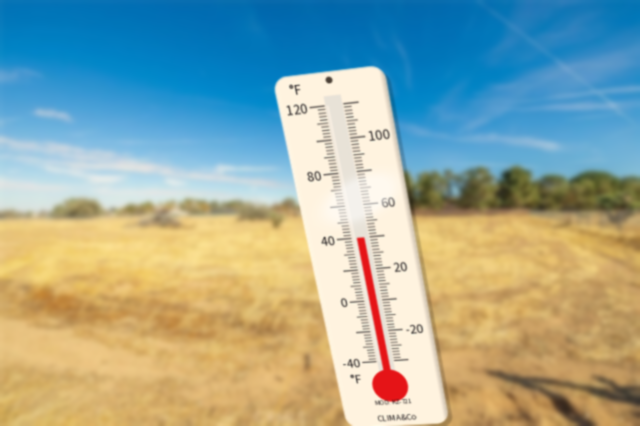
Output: 40,°F
